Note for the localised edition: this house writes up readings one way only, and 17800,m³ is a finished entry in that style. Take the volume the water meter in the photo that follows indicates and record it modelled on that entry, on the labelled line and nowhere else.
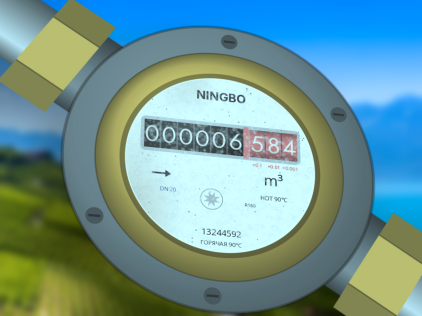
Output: 6.584,m³
